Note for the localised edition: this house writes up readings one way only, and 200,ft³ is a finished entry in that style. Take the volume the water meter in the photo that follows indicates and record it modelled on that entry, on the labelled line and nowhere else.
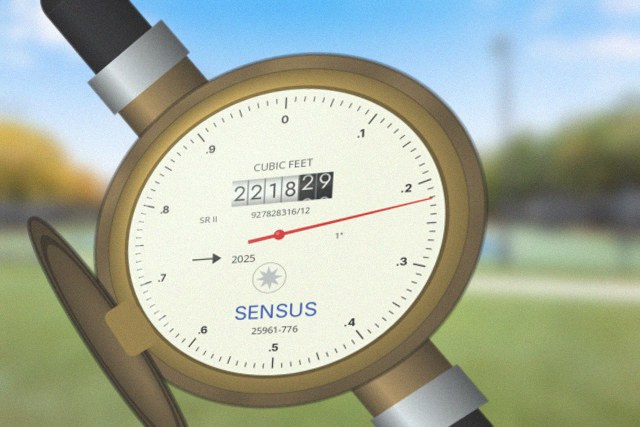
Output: 221829.22,ft³
